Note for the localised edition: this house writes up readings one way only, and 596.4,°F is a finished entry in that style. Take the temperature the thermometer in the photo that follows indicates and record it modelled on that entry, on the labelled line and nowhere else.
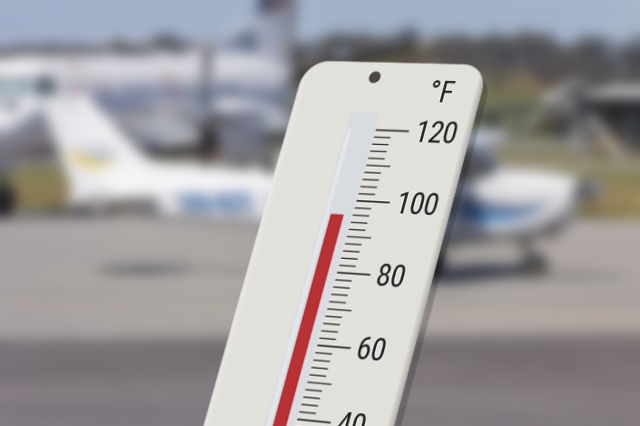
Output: 96,°F
